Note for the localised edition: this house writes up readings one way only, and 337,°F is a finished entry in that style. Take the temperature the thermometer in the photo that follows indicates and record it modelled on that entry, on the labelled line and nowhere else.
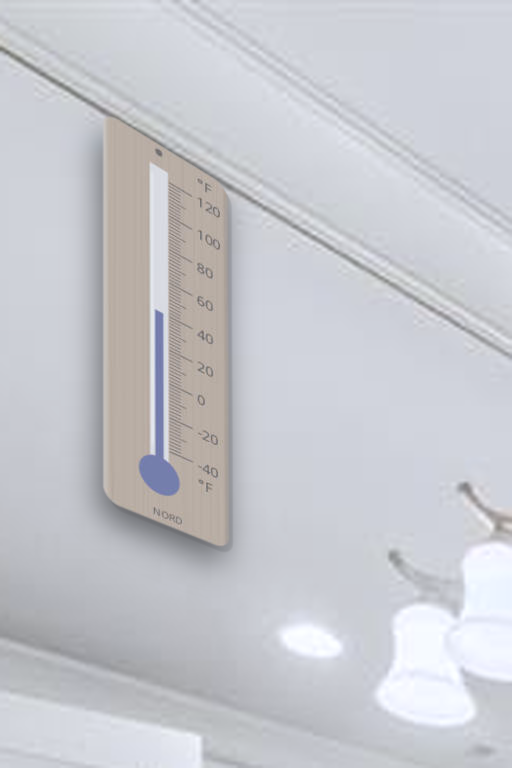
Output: 40,°F
